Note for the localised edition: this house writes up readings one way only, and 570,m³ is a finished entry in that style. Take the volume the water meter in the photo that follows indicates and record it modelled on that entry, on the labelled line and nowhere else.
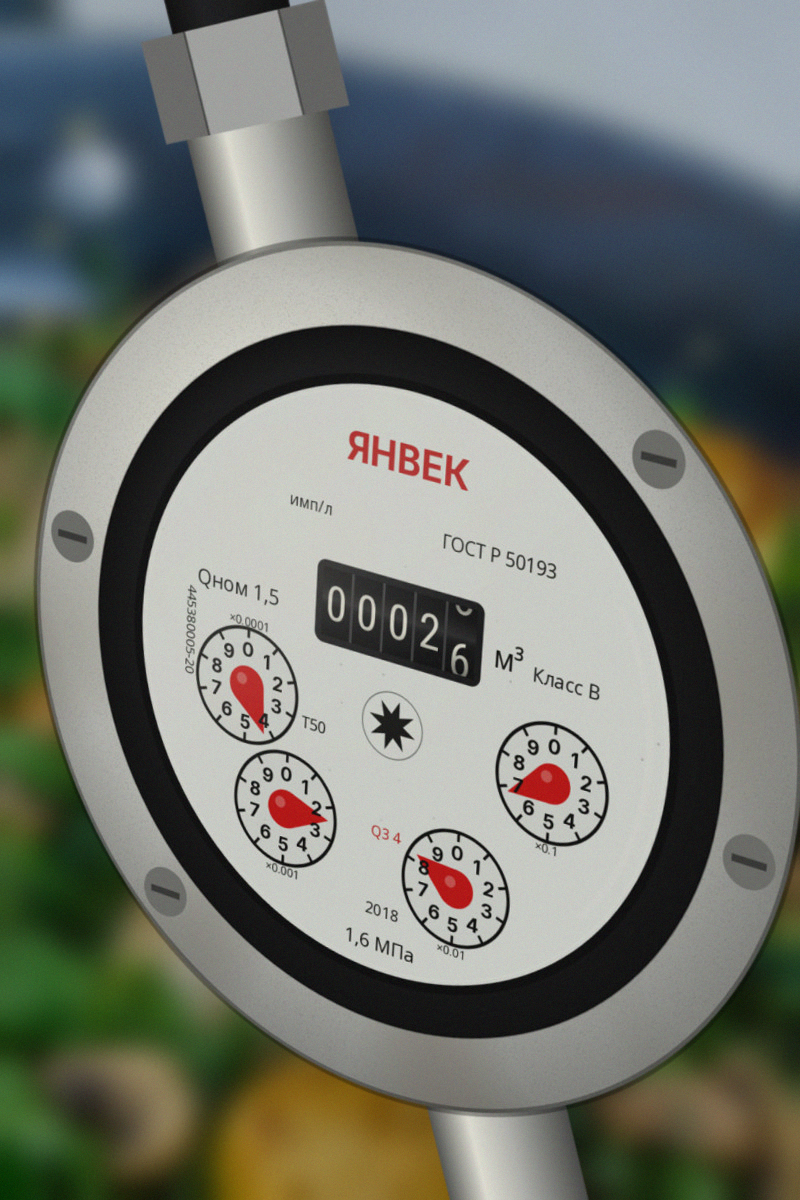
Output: 25.6824,m³
